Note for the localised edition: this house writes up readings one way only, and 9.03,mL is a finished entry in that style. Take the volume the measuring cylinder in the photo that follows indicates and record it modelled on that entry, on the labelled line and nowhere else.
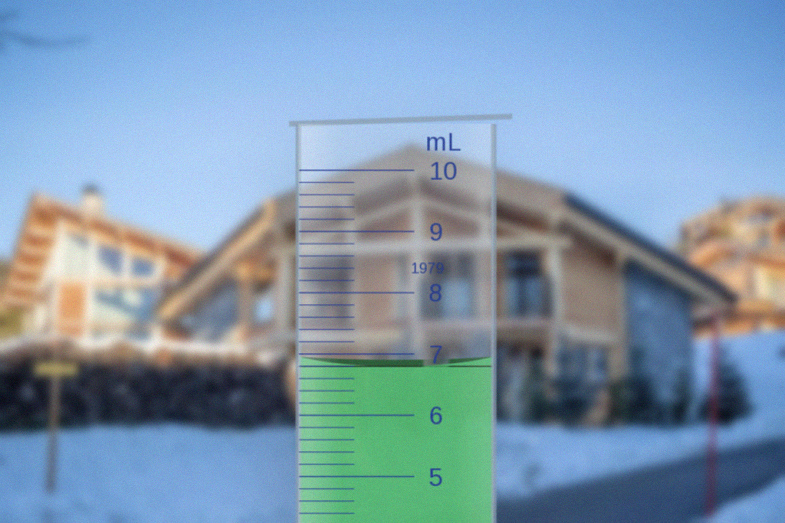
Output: 6.8,mL
